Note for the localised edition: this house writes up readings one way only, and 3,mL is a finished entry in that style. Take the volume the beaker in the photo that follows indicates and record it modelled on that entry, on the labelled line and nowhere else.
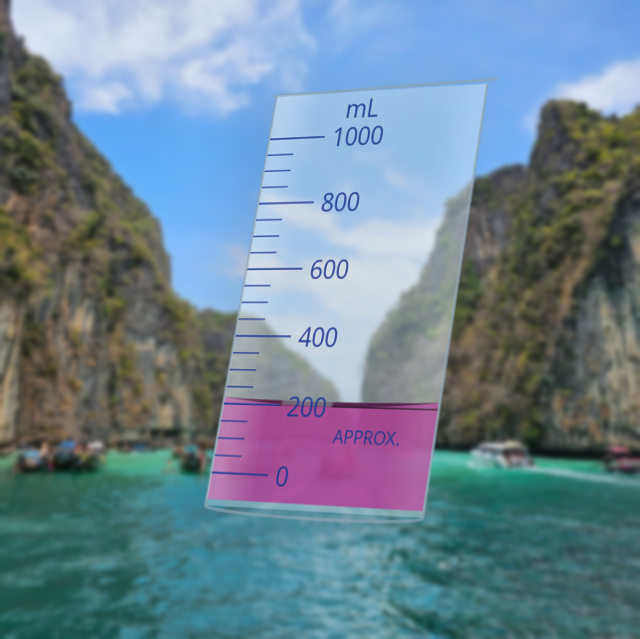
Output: 200,mL
